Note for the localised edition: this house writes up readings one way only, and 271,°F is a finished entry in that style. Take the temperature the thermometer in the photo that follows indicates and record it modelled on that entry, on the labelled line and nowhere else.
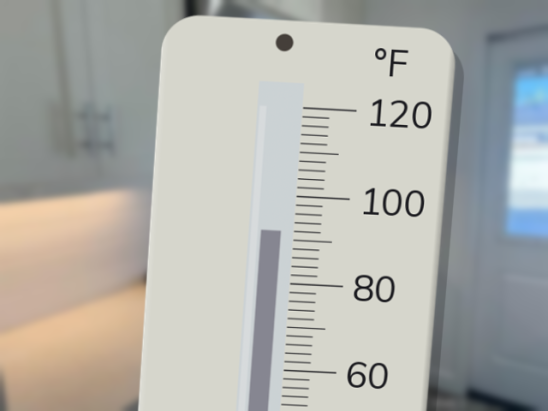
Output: 92,°F
